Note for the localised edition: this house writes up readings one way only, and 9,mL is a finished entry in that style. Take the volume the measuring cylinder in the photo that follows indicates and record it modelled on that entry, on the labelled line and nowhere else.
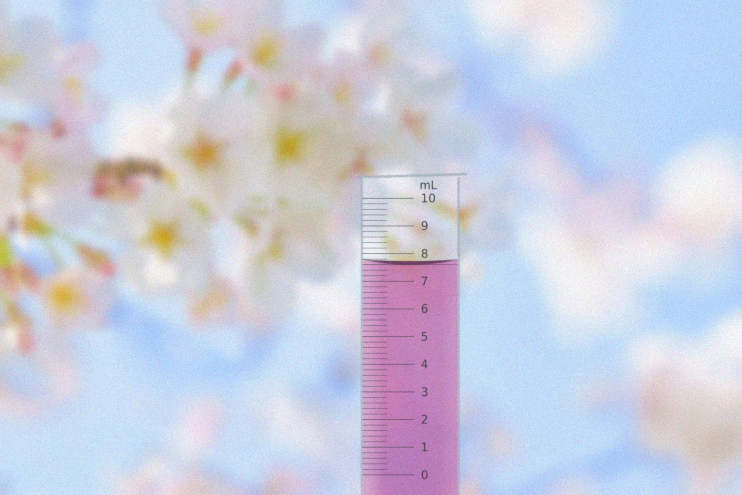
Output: 7.6,mL
